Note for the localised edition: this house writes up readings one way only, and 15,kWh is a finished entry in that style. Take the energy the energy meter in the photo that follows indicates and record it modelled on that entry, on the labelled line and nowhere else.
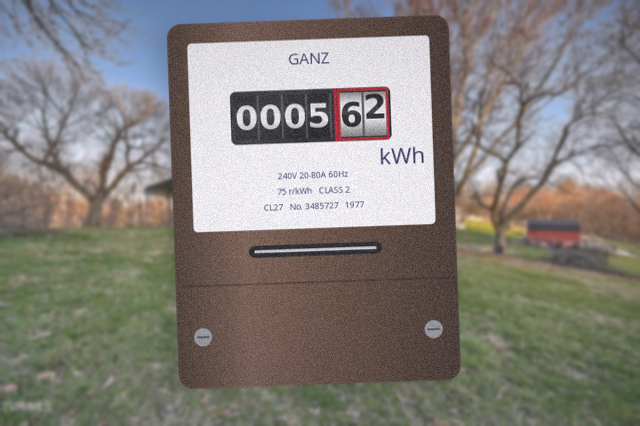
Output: 5.62,kWh
